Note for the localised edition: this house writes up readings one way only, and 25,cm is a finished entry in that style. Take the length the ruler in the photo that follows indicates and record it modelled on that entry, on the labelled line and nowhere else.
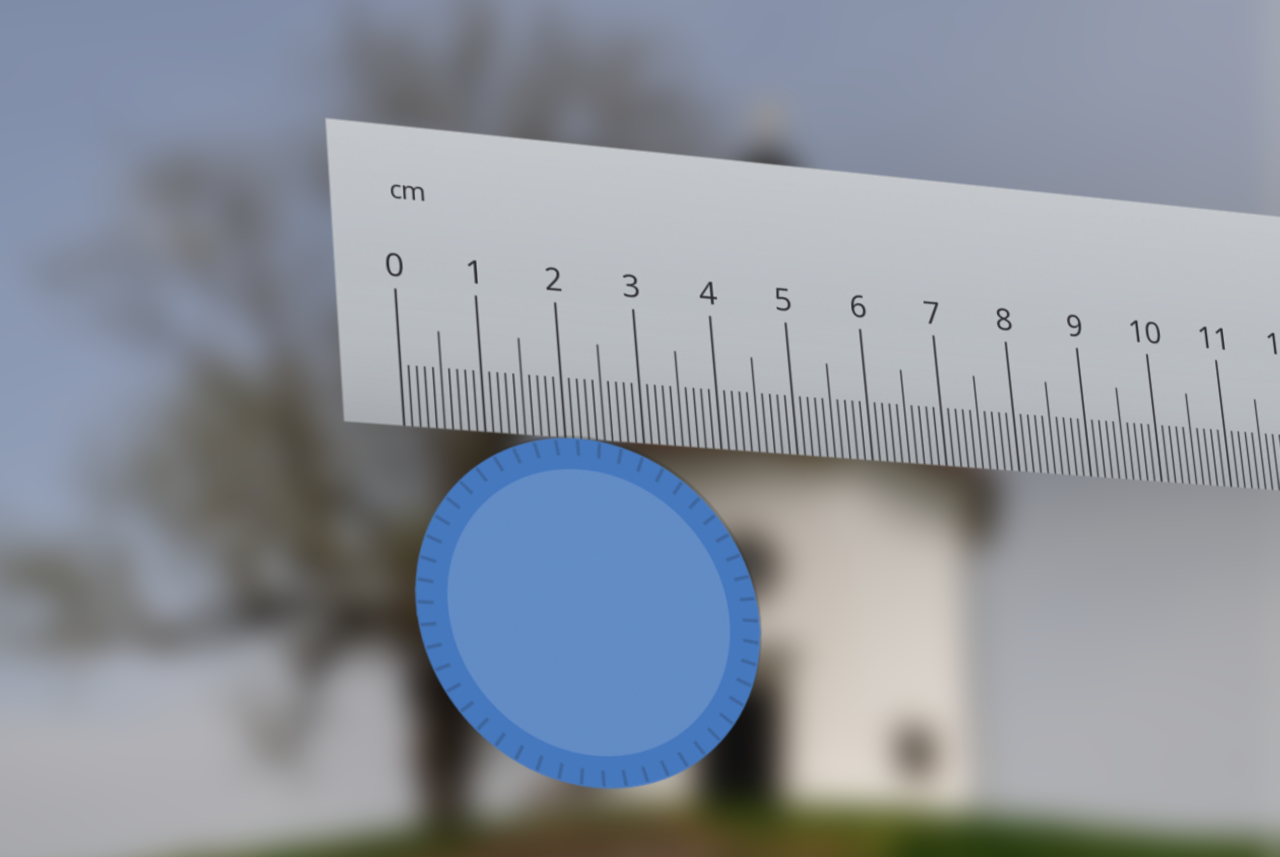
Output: 4.3,cm
